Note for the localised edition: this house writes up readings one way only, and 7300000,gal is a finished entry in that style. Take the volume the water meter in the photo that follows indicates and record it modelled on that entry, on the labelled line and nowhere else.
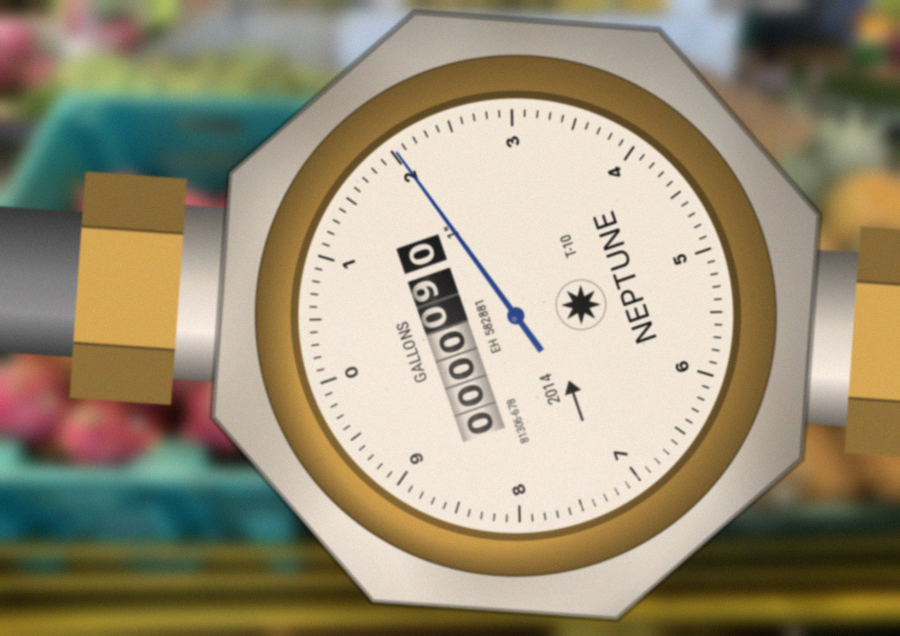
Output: 92.0,gal
